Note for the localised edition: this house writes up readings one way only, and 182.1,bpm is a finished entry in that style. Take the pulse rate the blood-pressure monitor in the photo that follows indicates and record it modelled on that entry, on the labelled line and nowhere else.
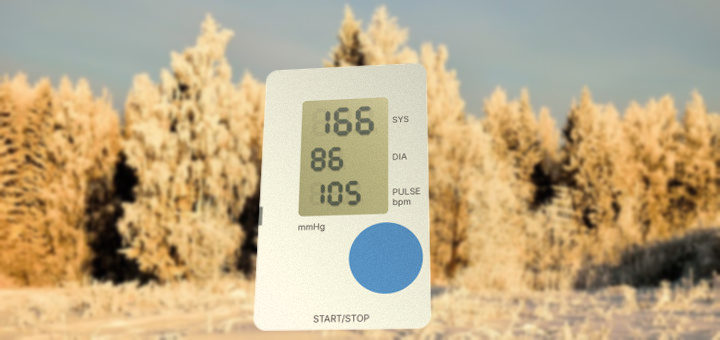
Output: 105,bpm
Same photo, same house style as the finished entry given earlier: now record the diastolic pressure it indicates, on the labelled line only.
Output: 86,mmHg
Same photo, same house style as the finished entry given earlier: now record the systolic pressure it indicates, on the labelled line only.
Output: 166,mmHg
